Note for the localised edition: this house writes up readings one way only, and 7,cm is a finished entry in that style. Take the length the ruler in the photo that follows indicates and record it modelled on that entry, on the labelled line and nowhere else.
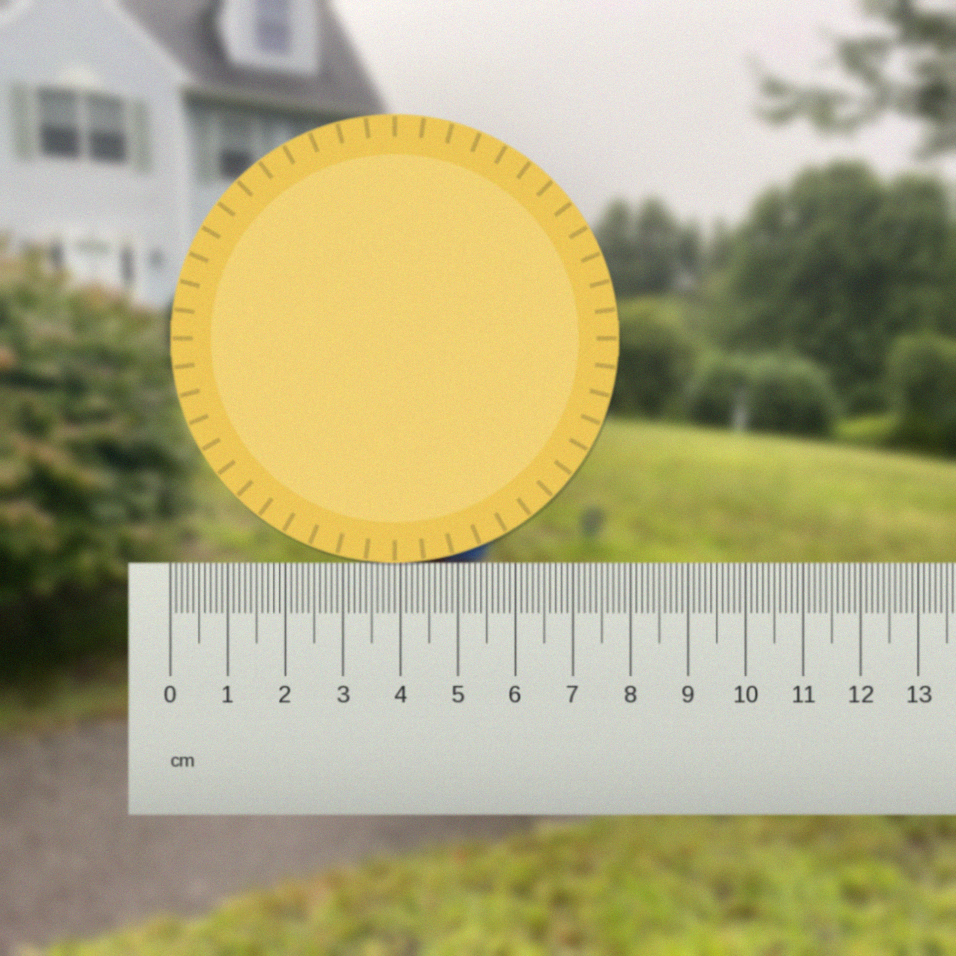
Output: 7.8,cm
